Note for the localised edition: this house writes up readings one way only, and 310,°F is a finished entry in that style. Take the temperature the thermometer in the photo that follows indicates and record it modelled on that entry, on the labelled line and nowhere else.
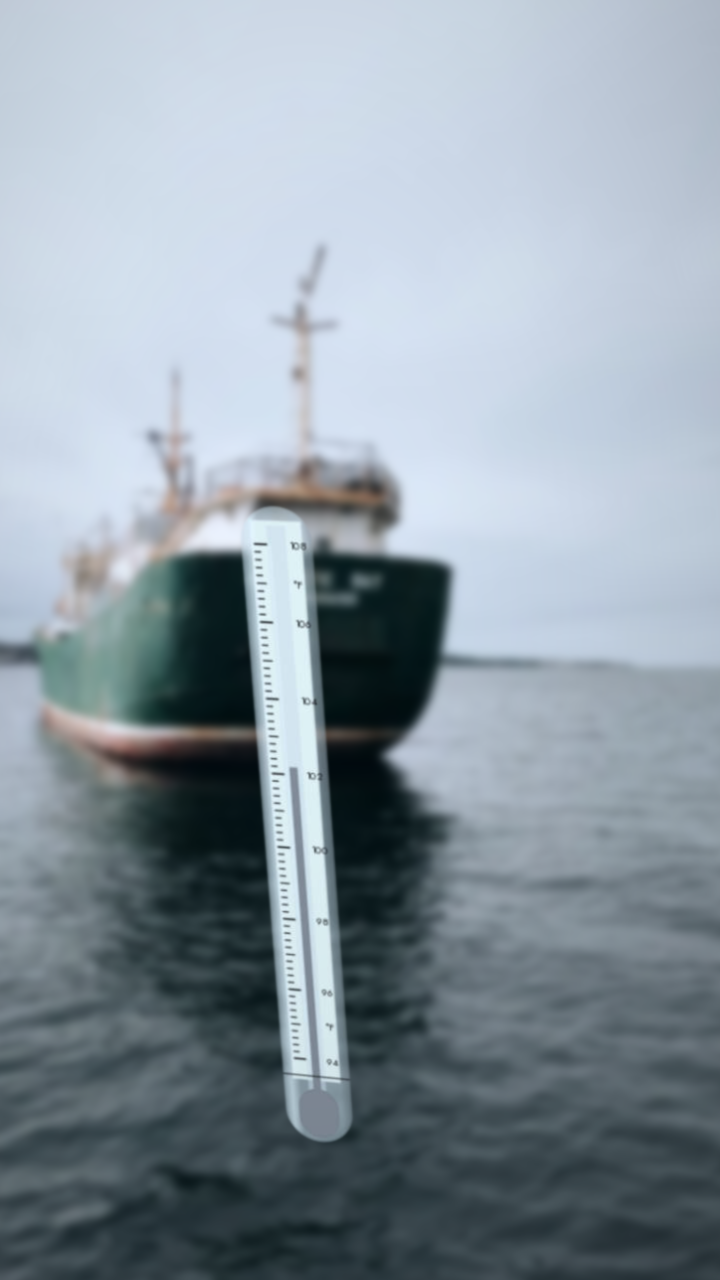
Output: 102.2,°F
